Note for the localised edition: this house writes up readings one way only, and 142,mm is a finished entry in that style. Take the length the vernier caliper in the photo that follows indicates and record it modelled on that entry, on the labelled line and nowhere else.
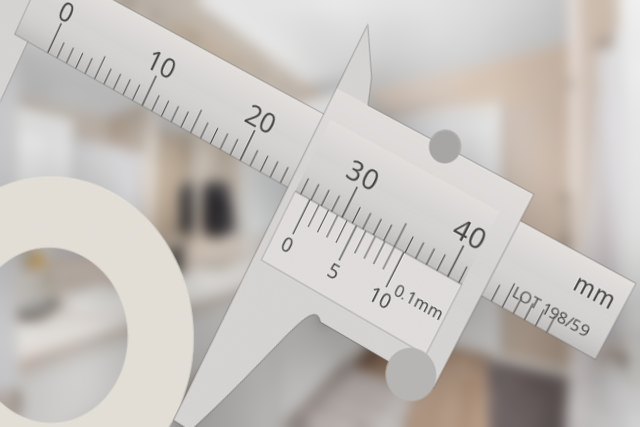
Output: 26.9,mm
